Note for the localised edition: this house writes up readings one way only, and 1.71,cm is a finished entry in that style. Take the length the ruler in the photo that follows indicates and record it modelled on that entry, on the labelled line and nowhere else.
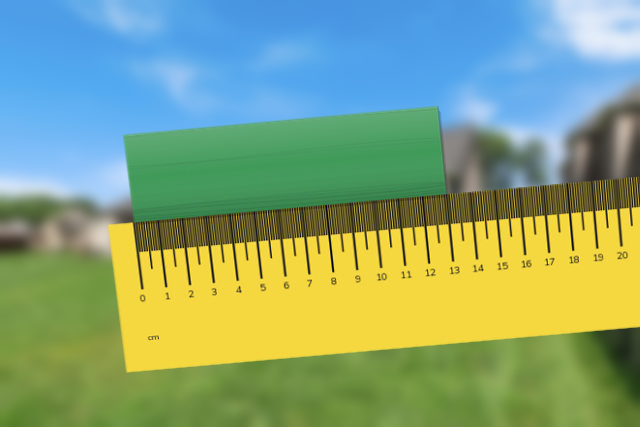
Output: 13,cm
